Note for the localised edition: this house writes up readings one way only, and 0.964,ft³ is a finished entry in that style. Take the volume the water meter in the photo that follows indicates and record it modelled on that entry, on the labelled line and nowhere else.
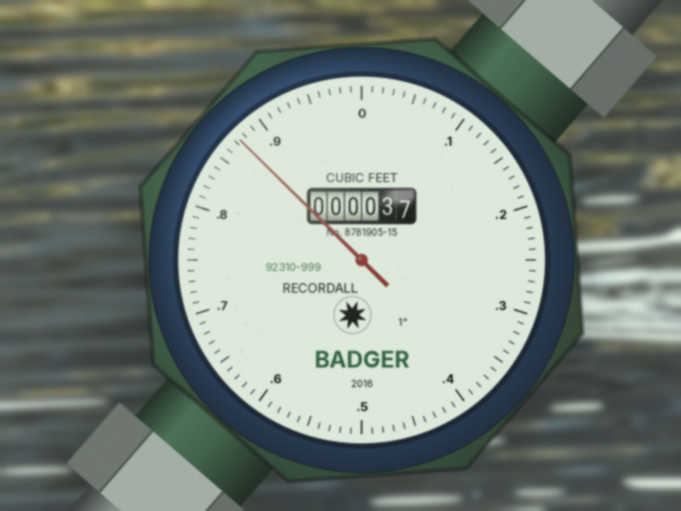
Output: 36.87,ft³
